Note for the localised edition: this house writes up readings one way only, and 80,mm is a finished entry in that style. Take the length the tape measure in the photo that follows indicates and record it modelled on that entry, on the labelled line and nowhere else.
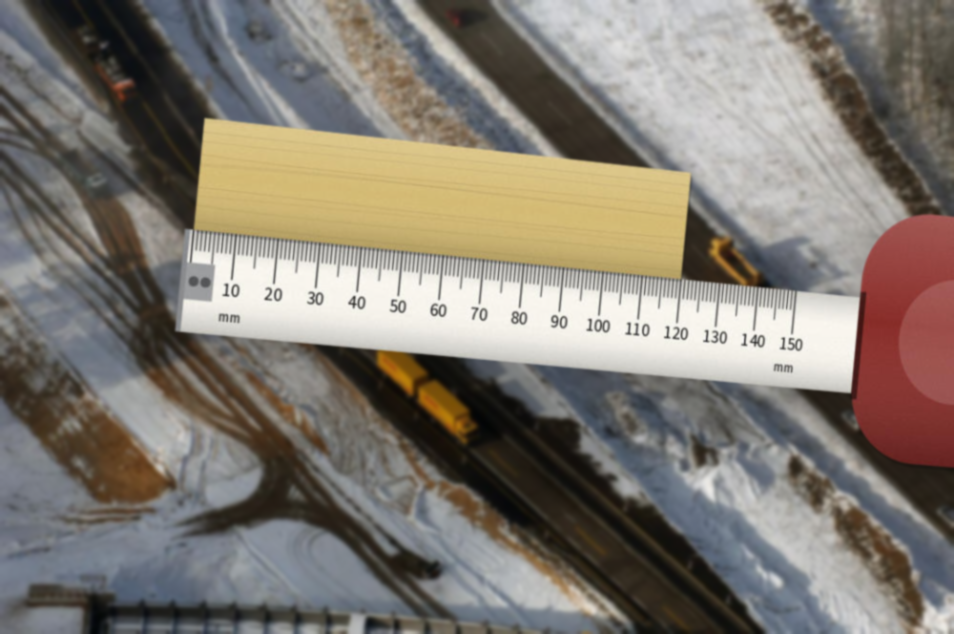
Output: 120,mm
